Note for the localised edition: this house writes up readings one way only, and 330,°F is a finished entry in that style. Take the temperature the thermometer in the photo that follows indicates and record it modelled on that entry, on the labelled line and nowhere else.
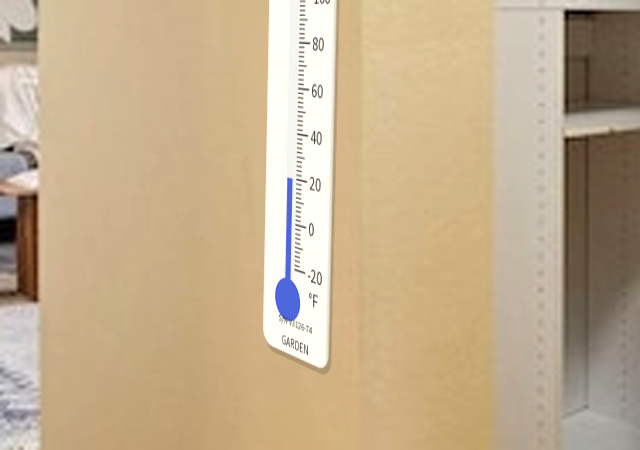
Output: 20,°F
